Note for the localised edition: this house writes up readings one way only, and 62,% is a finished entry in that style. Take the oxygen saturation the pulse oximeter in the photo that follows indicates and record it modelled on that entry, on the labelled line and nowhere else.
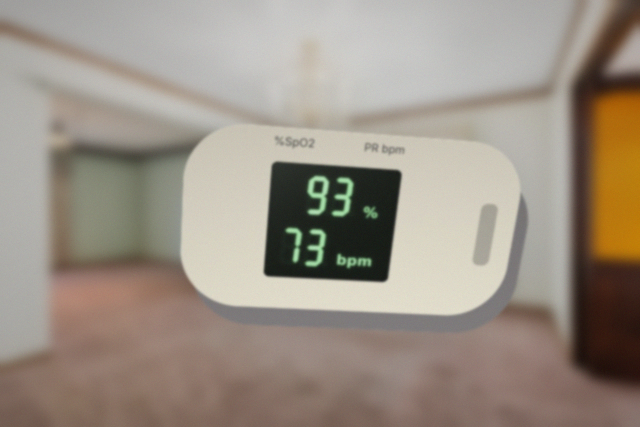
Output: 93,%
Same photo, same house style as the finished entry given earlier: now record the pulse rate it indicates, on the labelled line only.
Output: 73,bpm
